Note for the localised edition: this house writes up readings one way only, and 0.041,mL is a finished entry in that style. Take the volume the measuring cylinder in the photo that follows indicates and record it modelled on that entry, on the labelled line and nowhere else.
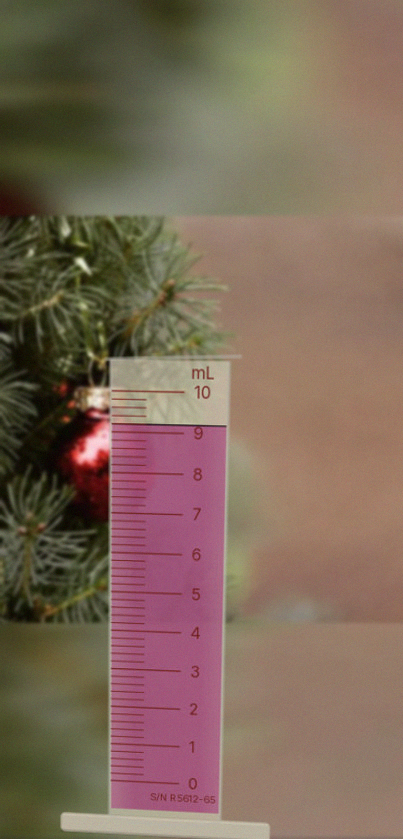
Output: 9.2,mL
